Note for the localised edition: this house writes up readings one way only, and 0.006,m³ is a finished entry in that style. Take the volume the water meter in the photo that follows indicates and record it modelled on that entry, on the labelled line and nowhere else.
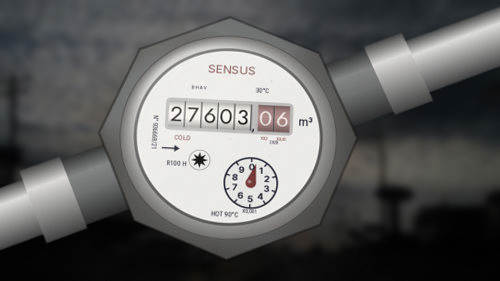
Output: 27603.060,m³
